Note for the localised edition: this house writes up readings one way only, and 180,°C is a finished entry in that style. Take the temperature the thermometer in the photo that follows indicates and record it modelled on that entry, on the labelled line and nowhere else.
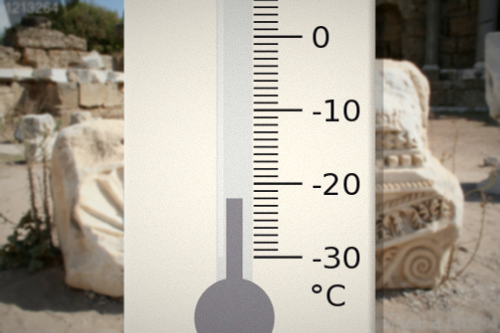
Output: -22,°C
